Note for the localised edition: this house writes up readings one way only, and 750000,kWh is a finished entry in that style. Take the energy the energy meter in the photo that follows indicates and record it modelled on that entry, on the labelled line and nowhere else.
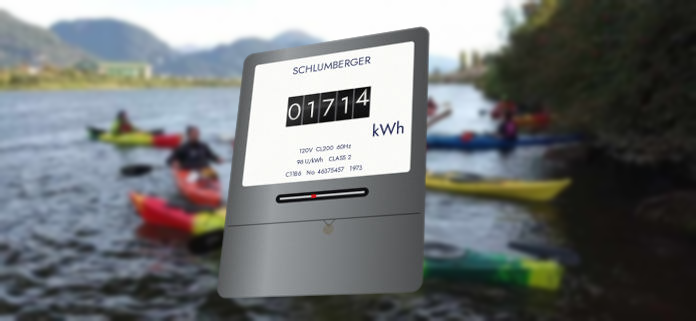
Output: 1714,kWh
